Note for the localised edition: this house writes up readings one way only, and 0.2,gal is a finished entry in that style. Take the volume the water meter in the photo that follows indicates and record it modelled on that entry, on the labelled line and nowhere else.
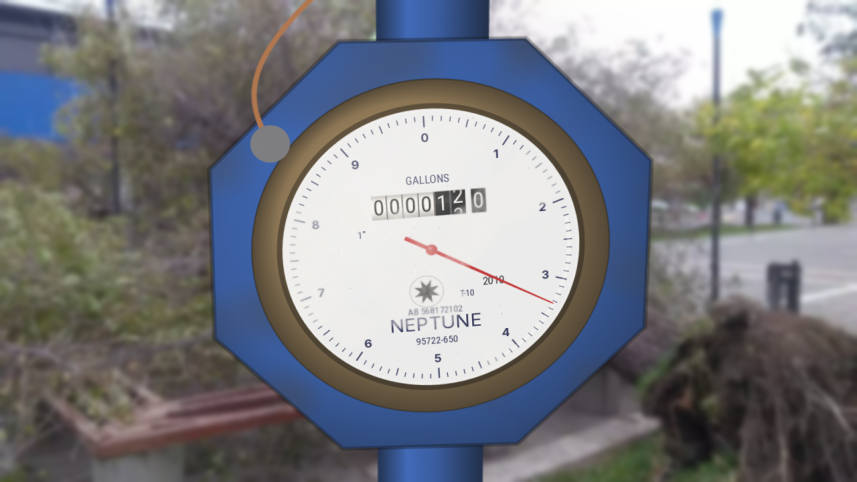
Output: 123.3,gal
